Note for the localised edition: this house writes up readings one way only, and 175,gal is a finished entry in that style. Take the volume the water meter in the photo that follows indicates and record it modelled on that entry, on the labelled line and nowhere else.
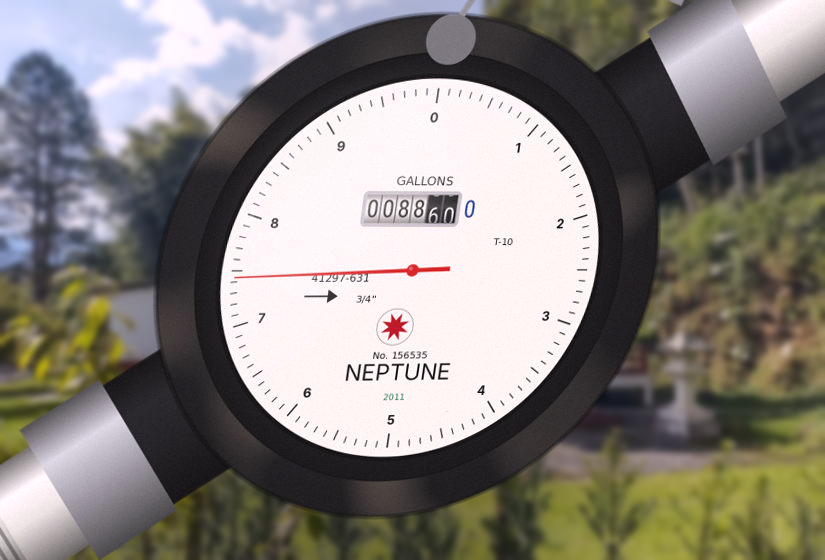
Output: 88597.4,gal
